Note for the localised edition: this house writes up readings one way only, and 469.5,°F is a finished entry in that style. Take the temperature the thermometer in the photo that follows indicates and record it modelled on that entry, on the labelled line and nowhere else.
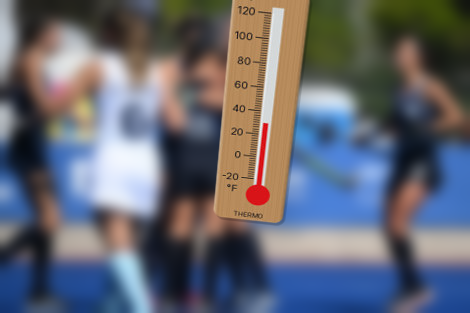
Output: 30,°F
